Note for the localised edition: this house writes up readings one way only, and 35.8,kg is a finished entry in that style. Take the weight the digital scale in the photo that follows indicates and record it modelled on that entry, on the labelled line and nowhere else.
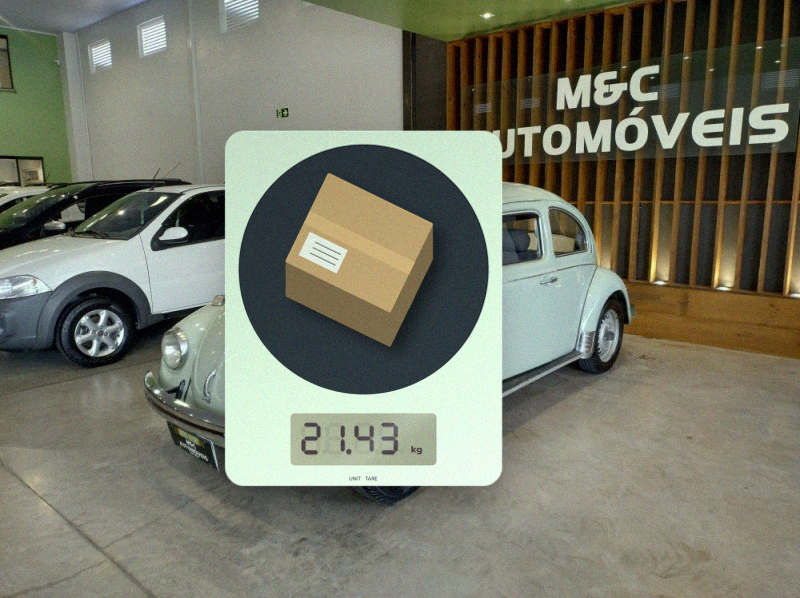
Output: 21.43,kg
